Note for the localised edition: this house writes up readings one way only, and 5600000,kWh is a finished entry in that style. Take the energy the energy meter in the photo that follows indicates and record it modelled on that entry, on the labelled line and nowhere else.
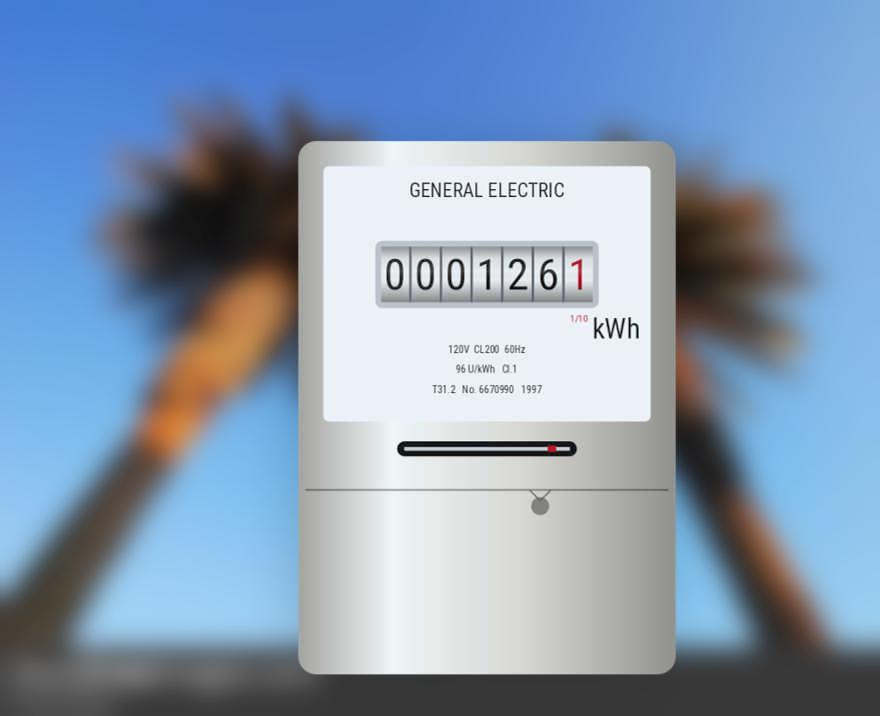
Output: 126.1,kWh
